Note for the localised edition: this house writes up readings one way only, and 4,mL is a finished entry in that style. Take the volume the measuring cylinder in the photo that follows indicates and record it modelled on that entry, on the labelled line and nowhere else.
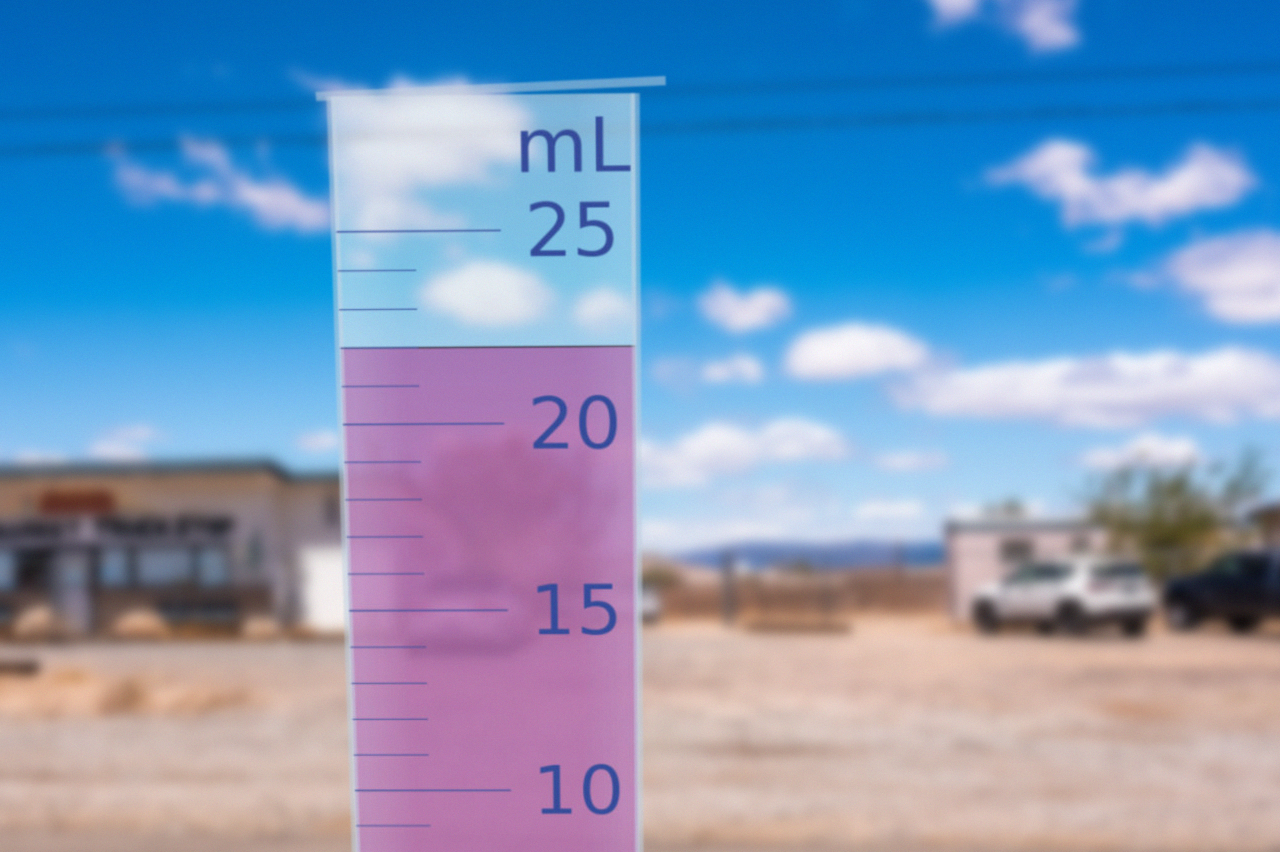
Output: 22,mL
